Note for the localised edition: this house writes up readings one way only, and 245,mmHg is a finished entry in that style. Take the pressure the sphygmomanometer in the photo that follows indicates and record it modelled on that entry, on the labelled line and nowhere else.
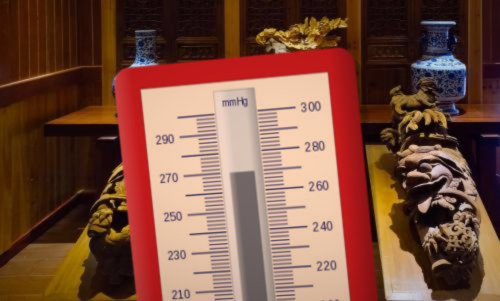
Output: 270,mmHg
